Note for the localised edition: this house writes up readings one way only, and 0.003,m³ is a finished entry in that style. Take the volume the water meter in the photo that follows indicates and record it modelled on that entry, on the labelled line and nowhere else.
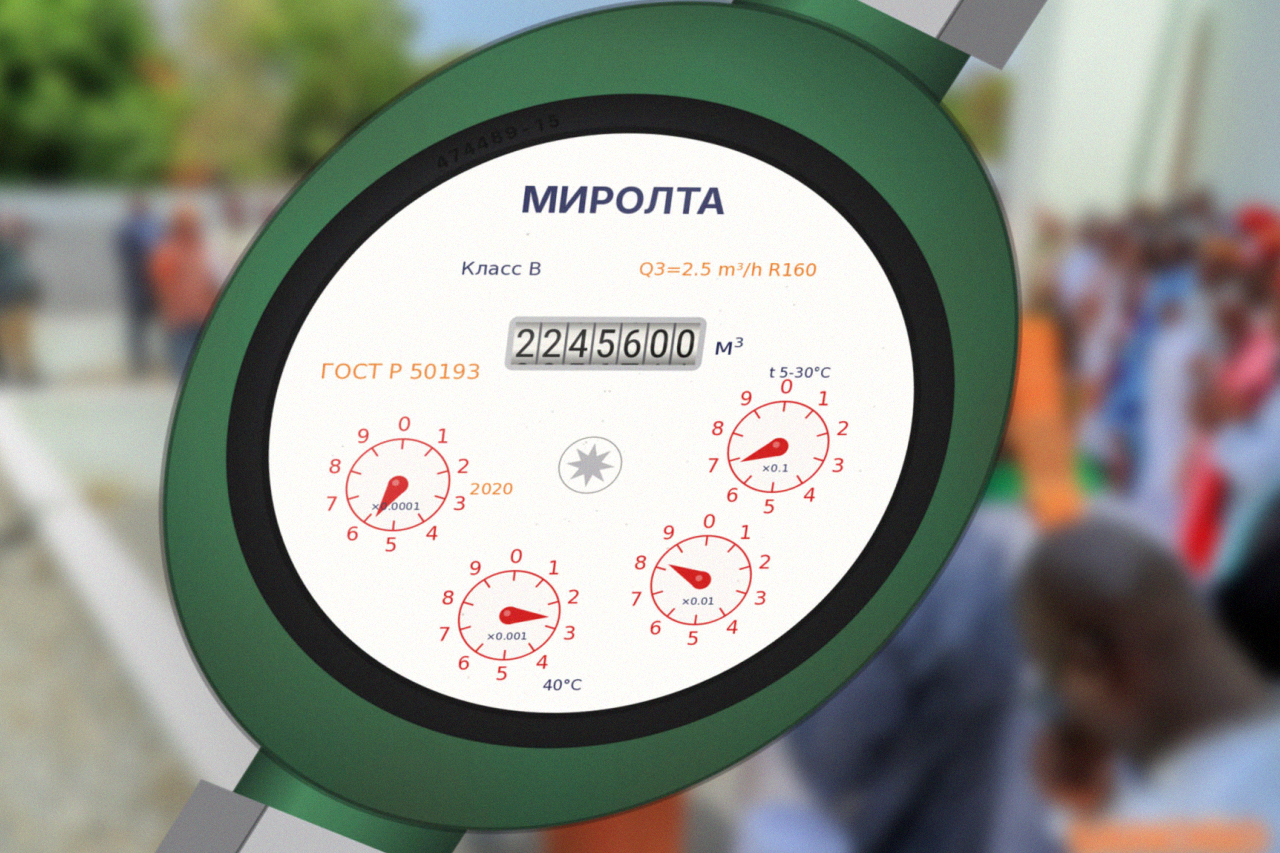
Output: 2245600.6825,m³
